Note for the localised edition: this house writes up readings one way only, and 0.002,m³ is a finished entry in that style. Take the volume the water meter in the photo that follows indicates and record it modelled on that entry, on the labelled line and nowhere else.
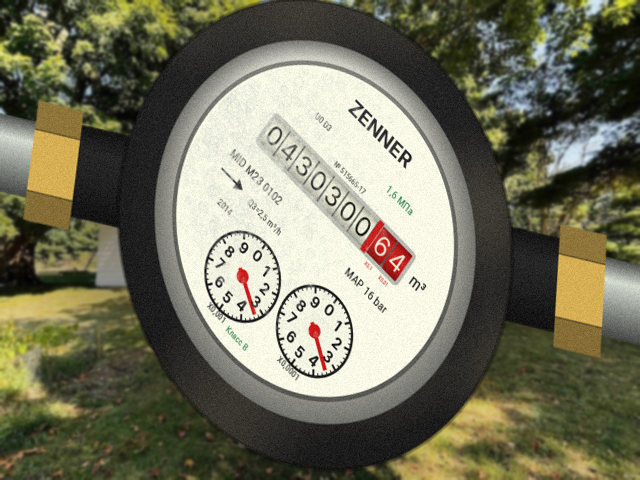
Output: 430300.6433,m³
